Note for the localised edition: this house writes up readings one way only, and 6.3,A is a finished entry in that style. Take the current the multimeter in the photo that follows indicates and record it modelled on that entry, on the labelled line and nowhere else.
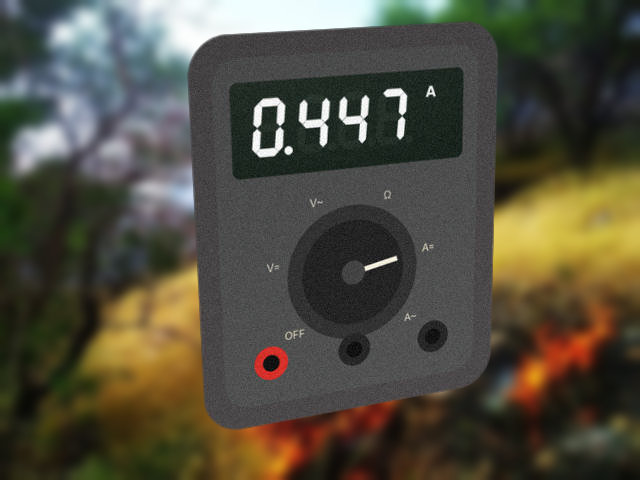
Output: 0.447,A
